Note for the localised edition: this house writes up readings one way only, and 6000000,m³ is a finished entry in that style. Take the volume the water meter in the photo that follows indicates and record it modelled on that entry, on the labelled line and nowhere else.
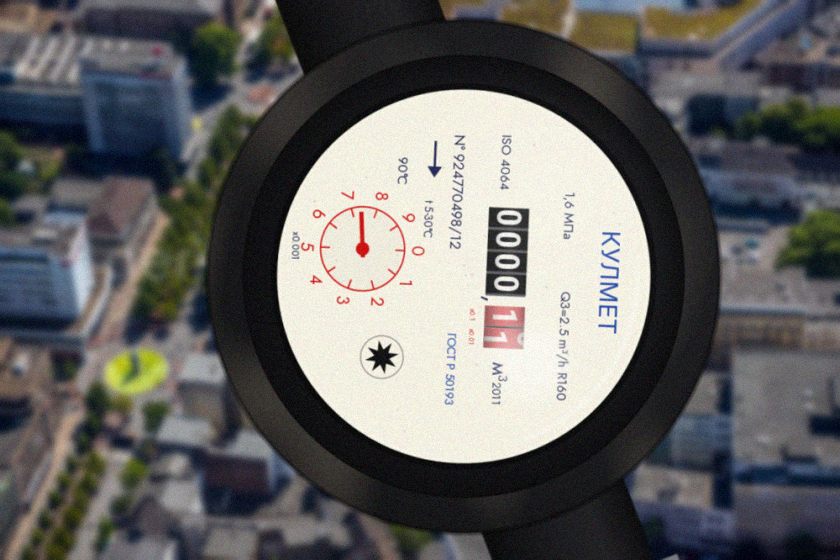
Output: 0.107,m³
